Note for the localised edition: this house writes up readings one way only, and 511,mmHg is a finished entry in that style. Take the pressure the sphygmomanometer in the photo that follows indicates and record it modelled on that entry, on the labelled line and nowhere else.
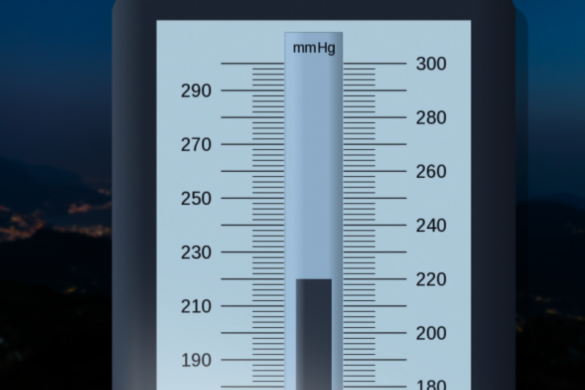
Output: 220,mmHg
